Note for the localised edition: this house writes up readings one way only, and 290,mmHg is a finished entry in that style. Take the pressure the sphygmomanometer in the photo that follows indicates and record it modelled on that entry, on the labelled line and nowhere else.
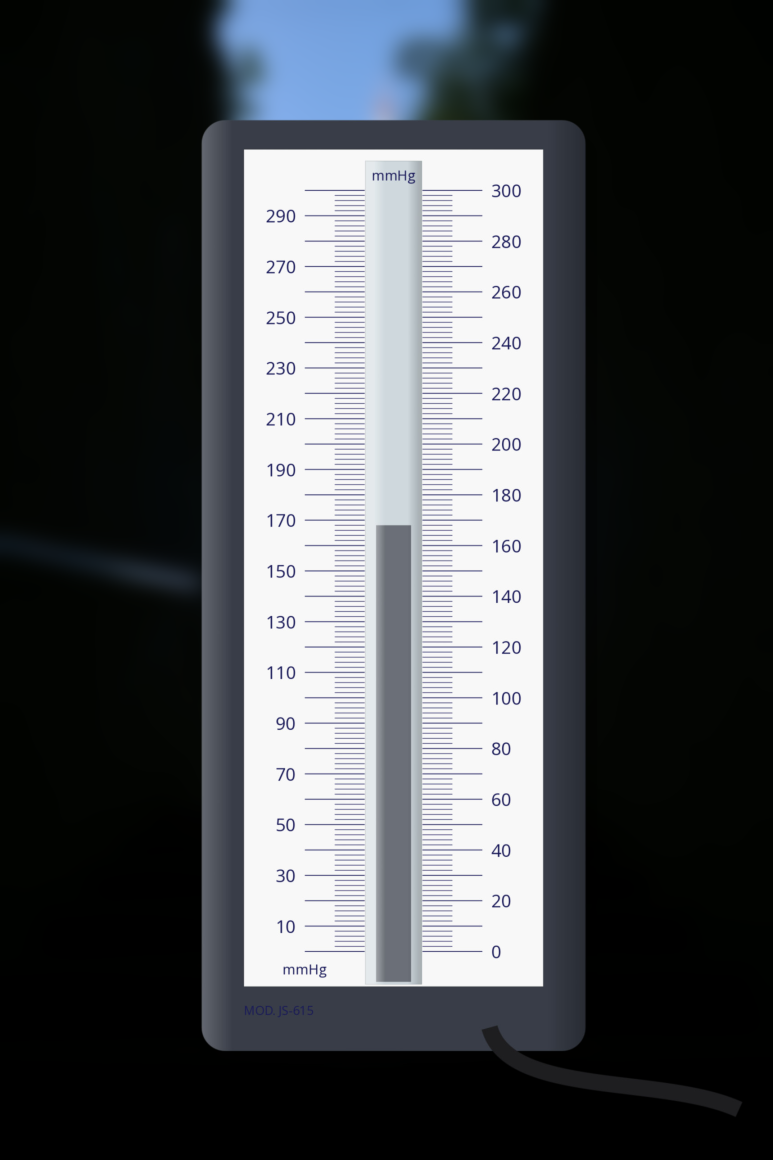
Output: 168,mmHg
